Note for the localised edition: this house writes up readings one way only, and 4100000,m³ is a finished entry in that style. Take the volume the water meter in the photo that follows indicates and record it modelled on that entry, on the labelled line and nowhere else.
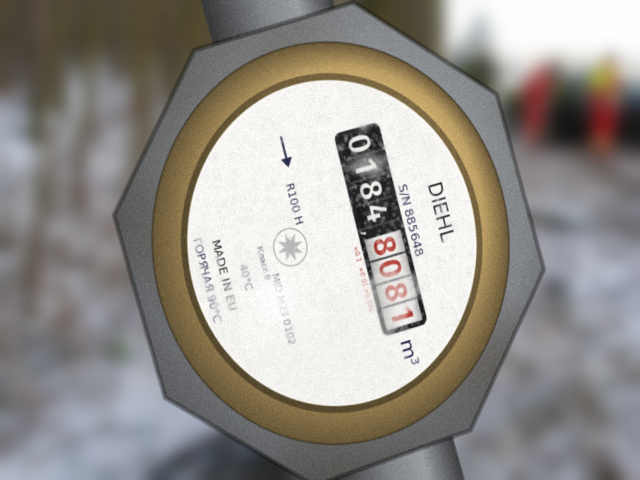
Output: 184.8081,m³
